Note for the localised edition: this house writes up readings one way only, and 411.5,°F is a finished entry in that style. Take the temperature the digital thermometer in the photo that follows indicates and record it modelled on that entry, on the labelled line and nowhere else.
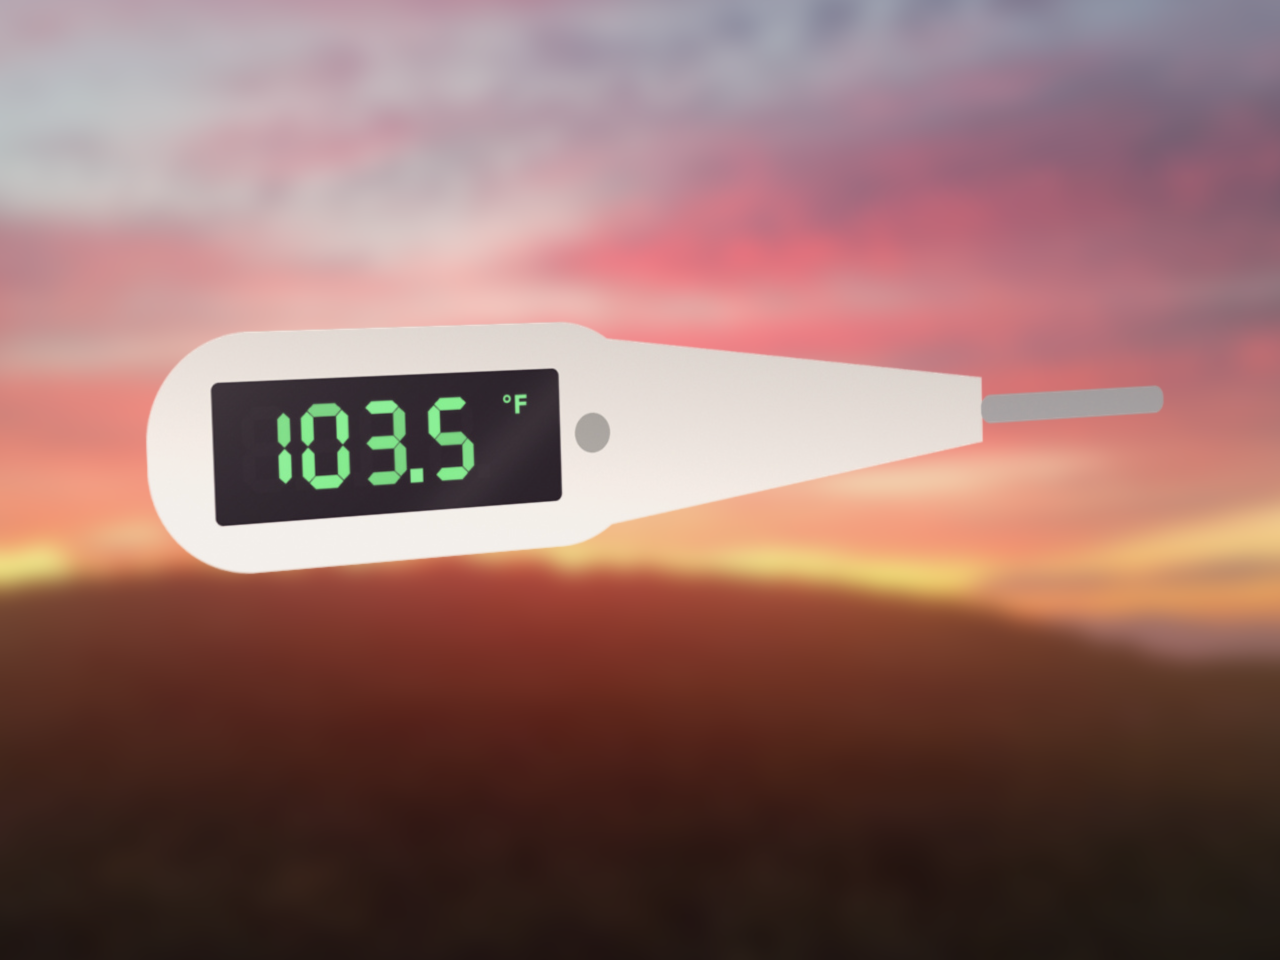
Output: 103.5,°F
